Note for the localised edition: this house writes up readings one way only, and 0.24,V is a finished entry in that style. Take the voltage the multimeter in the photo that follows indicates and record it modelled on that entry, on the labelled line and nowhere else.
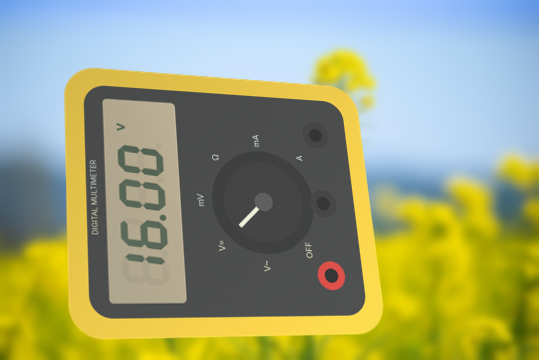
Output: 16.00,V
